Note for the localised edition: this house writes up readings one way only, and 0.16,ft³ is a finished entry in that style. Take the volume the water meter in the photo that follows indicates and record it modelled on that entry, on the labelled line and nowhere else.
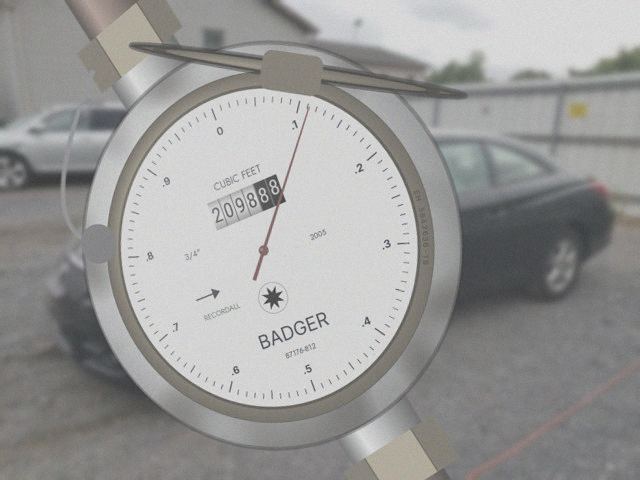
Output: 209888.11,ft³
